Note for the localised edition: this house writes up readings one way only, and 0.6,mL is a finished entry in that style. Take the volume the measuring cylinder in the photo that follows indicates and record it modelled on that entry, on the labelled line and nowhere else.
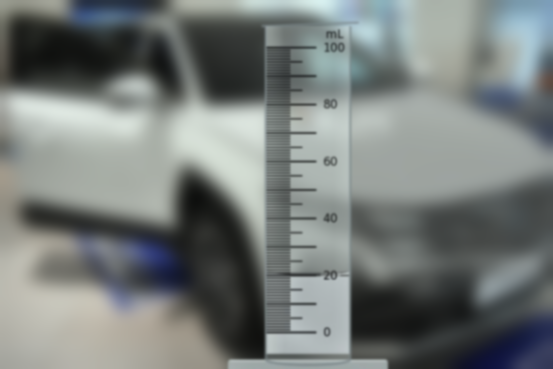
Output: 20,mL
